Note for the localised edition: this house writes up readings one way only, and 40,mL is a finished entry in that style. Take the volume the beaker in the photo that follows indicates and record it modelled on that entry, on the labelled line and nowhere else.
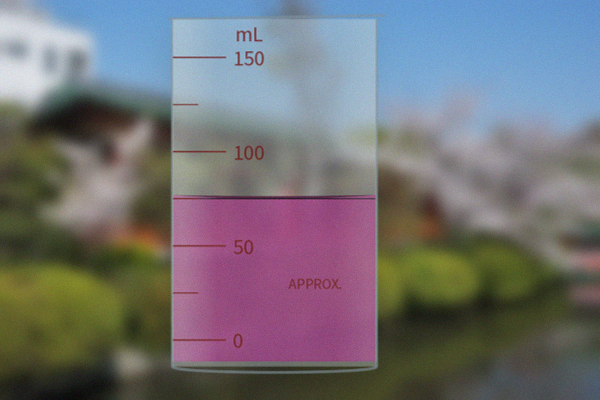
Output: 75,mL
